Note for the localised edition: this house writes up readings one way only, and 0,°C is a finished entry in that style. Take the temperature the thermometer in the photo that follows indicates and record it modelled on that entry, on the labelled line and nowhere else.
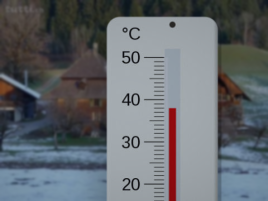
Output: 38,°C
